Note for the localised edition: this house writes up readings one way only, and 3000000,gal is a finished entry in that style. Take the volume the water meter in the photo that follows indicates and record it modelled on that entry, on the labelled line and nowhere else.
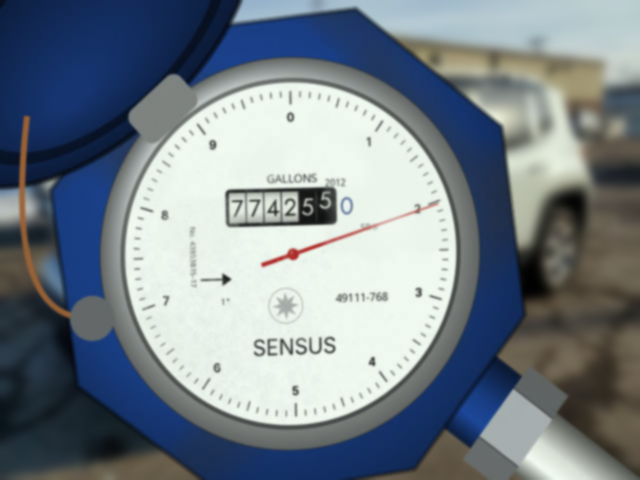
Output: 7742552.0,gal
